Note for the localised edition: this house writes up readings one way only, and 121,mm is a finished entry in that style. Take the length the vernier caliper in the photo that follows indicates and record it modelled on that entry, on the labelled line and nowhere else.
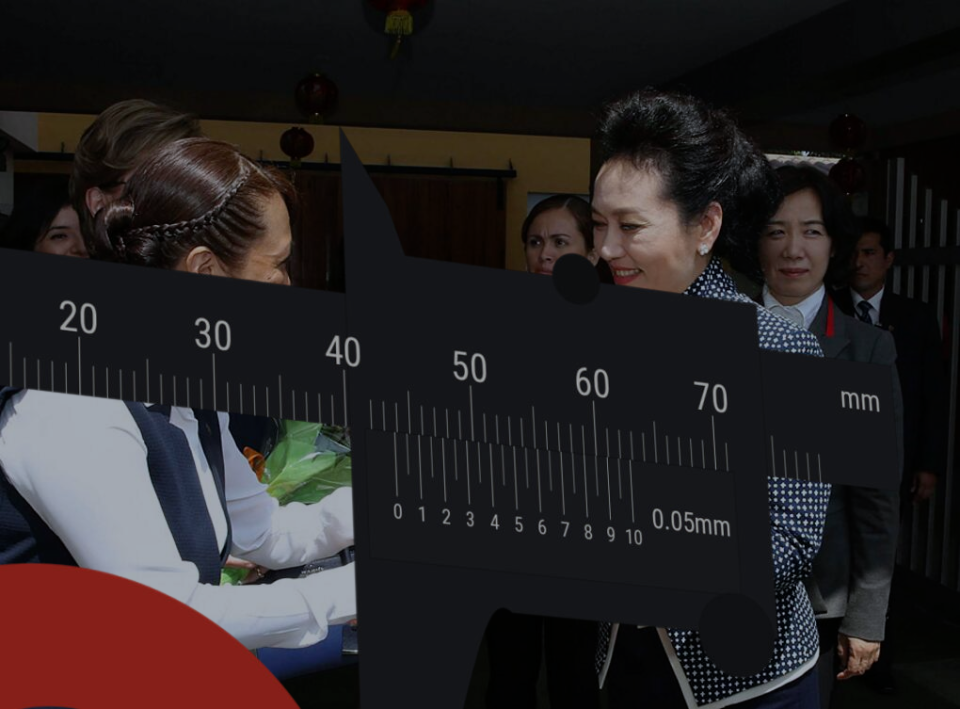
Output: 43.8,mm
